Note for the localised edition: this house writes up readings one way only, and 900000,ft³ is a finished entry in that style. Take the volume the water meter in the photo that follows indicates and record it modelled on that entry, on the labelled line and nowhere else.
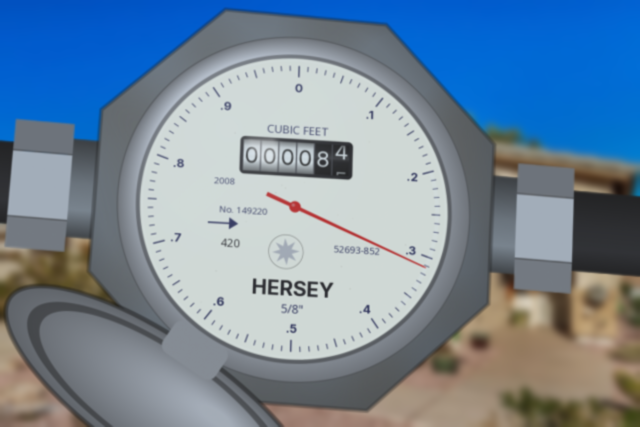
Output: 84.31,ft³
